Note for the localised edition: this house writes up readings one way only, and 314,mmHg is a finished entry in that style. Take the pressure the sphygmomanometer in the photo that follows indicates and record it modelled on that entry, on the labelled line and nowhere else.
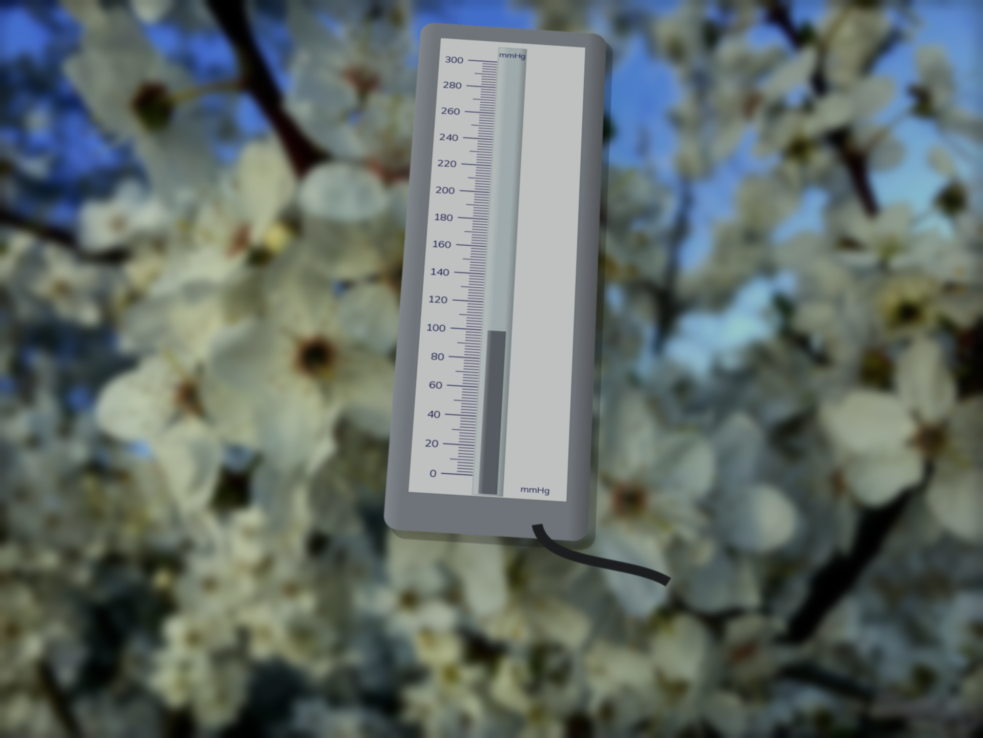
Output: 100,mmHg
